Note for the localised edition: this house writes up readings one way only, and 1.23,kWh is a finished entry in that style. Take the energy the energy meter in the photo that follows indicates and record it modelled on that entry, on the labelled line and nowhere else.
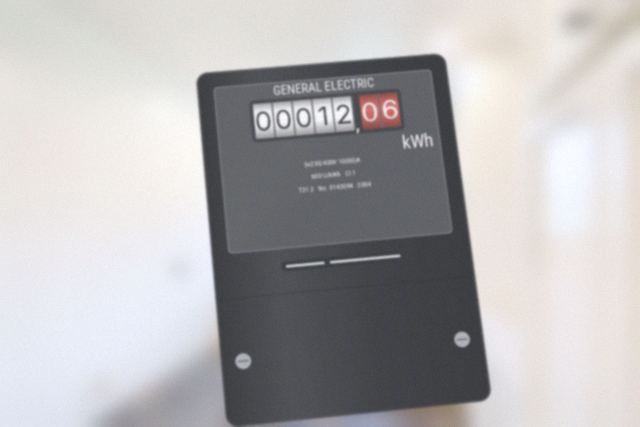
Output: 12.06,kWh
